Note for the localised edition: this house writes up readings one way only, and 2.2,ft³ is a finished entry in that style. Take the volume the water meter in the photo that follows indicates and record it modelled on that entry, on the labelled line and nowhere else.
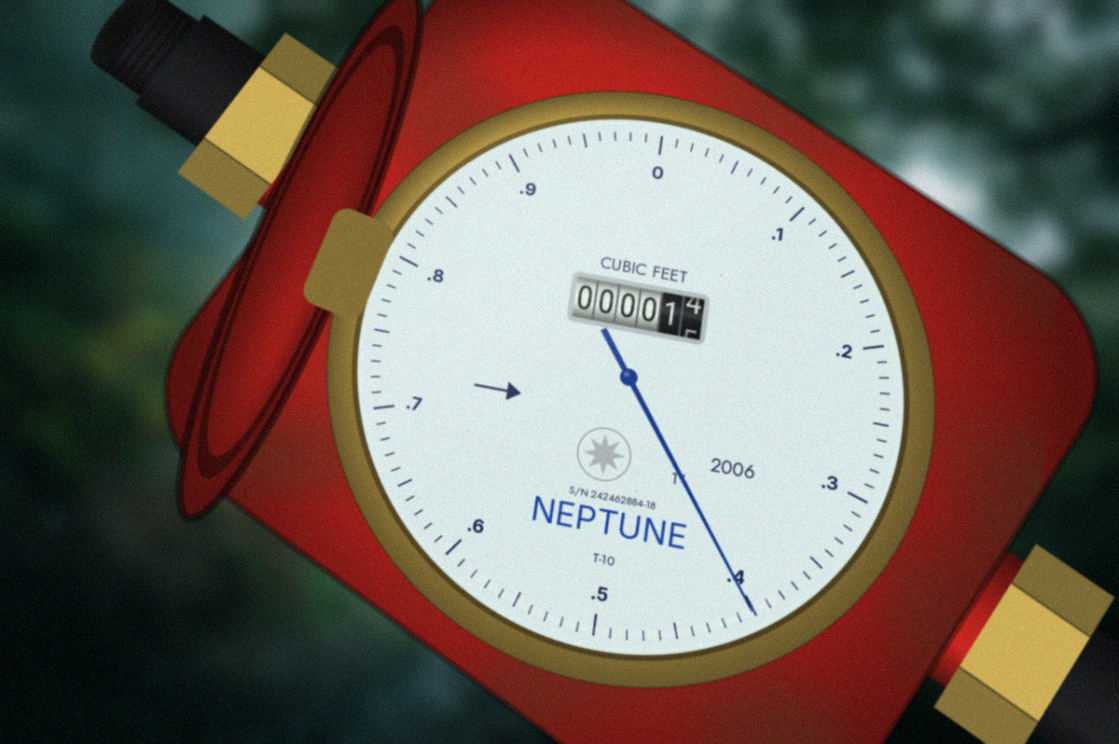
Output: 14.40,ft³
